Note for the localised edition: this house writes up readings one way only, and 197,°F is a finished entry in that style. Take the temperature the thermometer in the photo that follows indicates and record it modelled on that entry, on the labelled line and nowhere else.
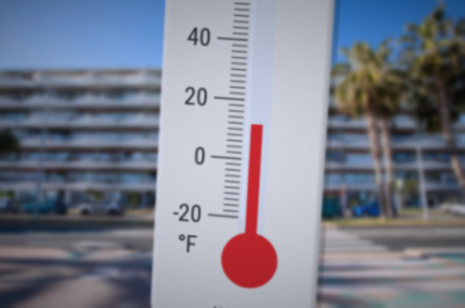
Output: 12,°F
